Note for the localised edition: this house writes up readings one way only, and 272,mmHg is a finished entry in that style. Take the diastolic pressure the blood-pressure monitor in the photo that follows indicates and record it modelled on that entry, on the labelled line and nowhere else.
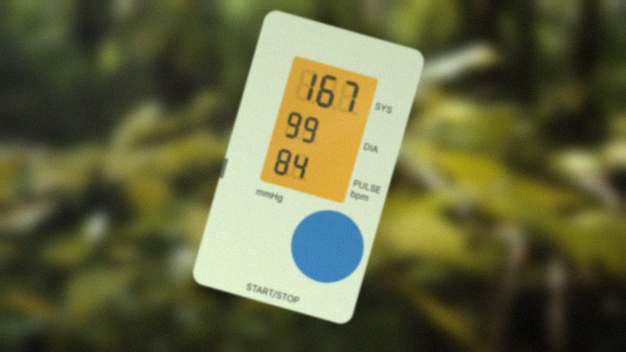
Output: 99,mmHg
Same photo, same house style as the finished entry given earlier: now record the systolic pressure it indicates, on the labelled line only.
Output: 167,mmHg
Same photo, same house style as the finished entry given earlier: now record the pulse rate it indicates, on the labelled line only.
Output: 84,bpm
